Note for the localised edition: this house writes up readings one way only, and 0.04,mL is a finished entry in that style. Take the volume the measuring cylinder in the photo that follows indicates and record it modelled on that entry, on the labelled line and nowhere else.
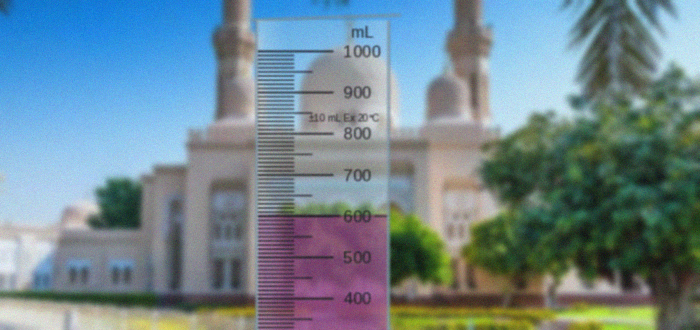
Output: 600,mL
